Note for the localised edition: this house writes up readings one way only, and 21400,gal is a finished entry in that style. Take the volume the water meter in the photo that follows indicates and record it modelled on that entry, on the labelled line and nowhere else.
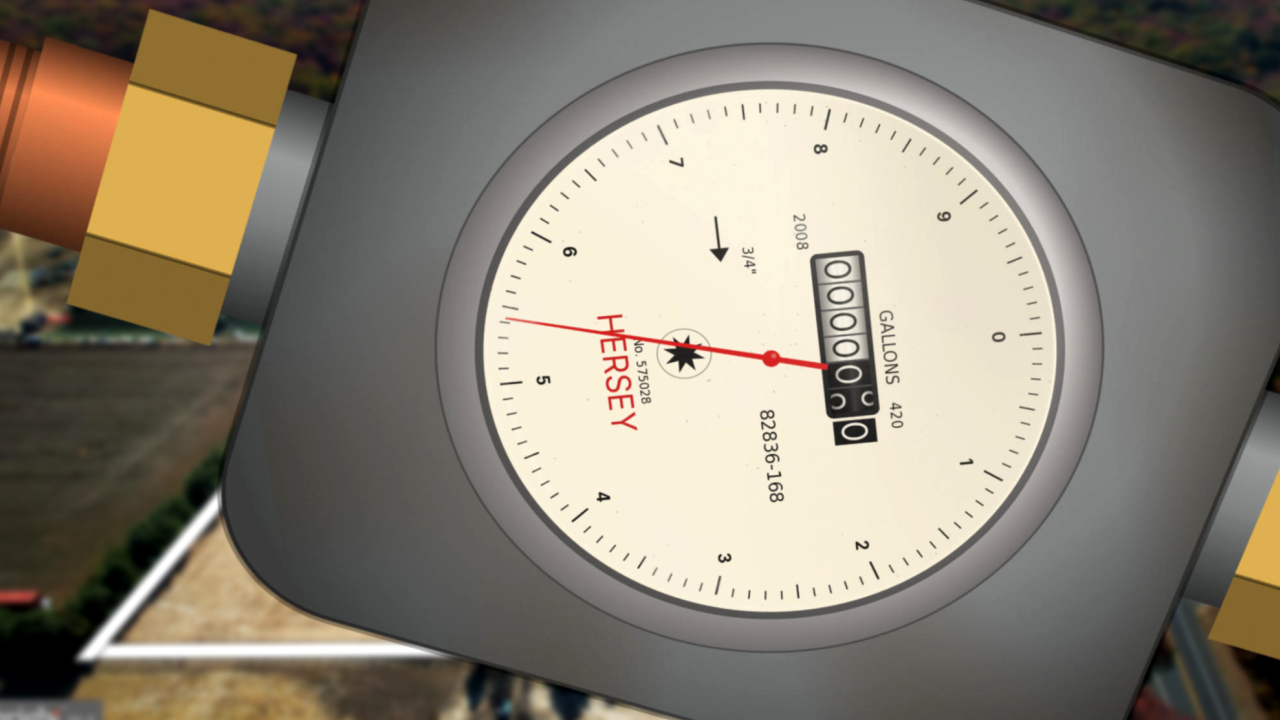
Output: 85.4,gal
